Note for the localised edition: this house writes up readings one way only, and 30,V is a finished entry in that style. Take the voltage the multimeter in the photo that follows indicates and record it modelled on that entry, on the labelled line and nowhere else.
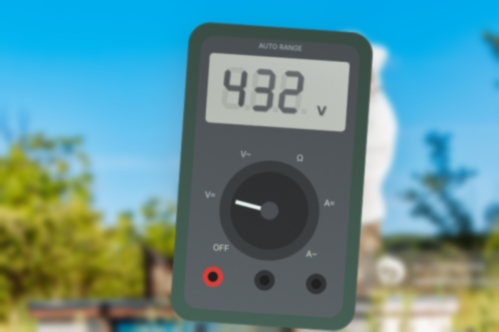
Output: 432,V
